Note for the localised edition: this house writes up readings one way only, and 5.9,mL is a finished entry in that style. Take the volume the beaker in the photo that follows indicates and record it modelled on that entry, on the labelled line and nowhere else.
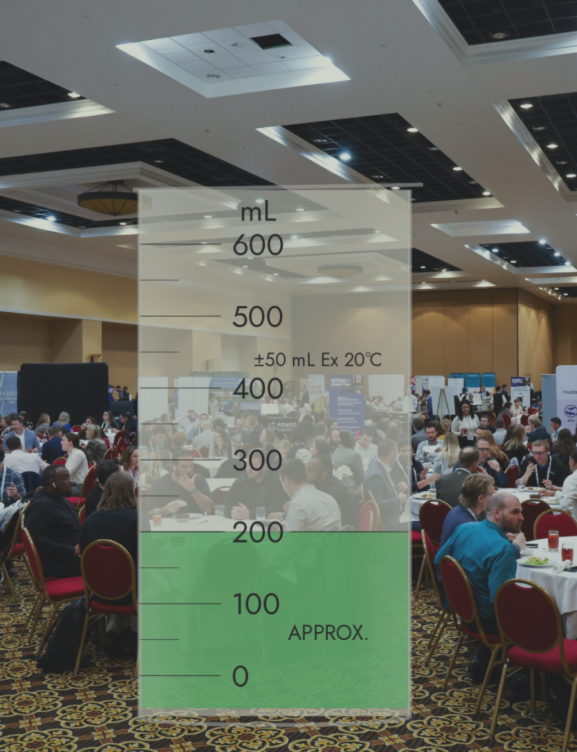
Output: 200,mL
